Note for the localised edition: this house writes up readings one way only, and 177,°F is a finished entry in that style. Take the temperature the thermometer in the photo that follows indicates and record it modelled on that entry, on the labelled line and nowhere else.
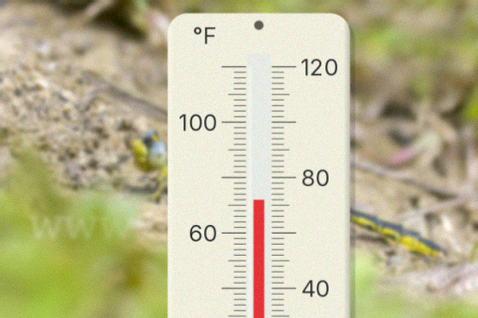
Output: 72,°F
